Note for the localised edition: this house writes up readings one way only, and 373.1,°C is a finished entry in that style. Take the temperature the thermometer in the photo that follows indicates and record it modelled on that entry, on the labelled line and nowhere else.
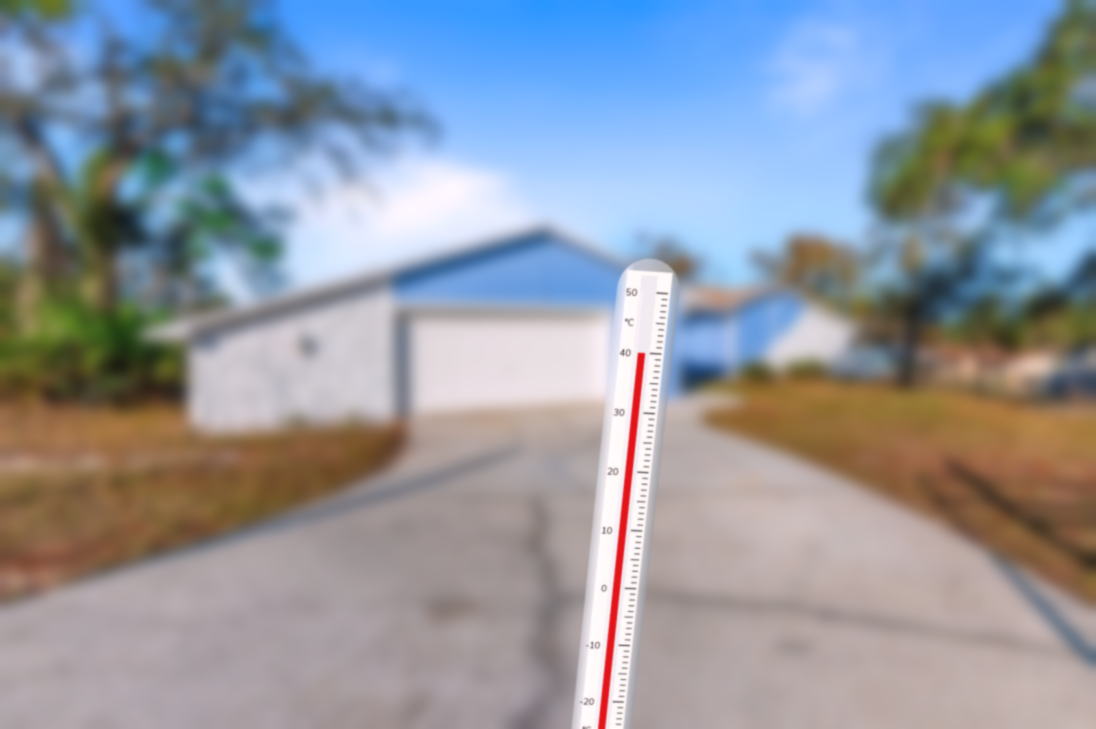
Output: 40,°C
